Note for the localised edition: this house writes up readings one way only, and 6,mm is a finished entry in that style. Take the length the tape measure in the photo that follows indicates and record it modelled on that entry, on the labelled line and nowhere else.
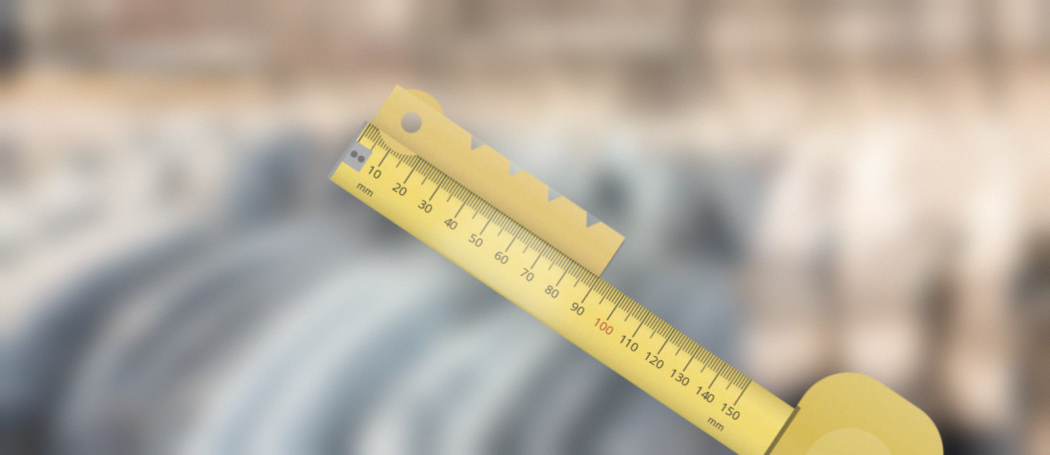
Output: 90,mm
